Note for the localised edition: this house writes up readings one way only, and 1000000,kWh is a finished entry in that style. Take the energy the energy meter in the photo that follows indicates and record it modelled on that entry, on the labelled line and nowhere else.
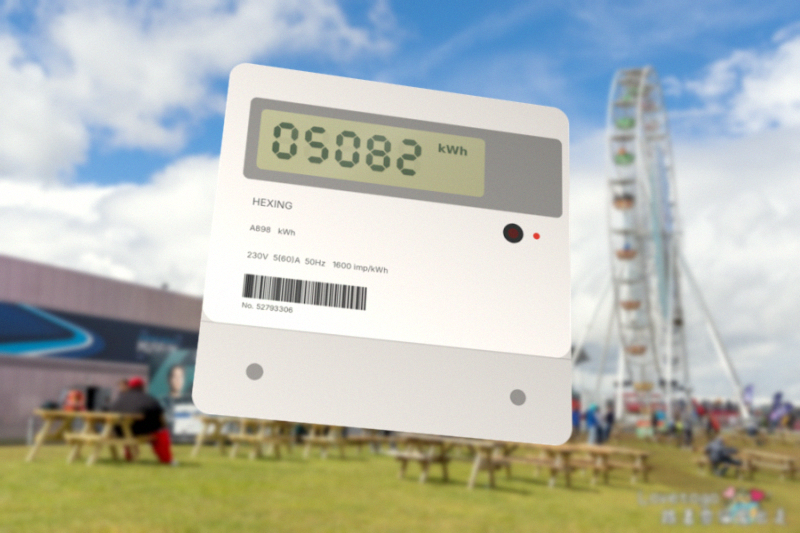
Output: 5082,kWh
